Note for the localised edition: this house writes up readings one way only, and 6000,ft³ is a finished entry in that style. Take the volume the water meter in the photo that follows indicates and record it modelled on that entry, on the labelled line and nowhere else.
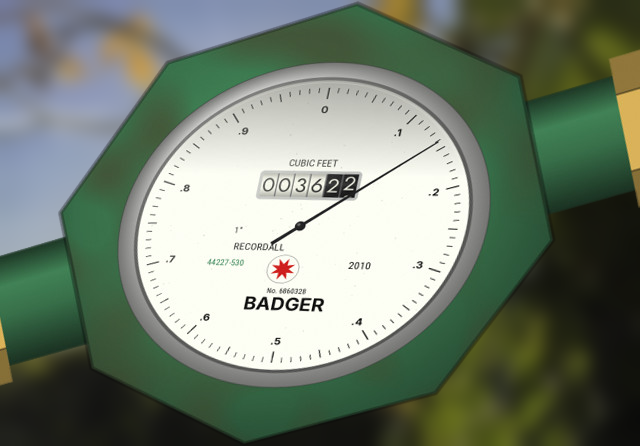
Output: 3622.14,ft³
